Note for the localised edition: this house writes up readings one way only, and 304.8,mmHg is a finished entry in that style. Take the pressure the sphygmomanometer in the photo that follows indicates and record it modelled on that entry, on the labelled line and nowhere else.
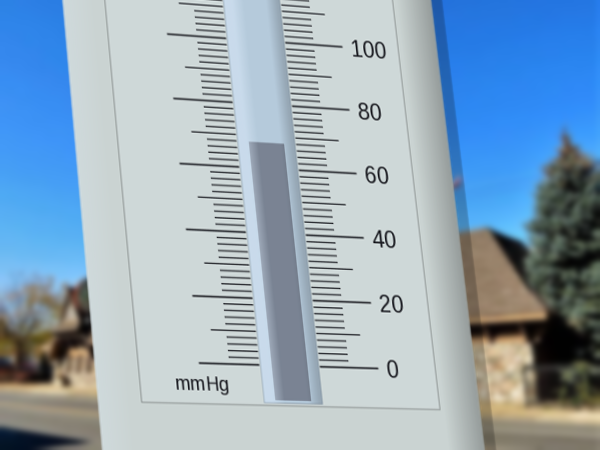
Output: 68,mmHg
